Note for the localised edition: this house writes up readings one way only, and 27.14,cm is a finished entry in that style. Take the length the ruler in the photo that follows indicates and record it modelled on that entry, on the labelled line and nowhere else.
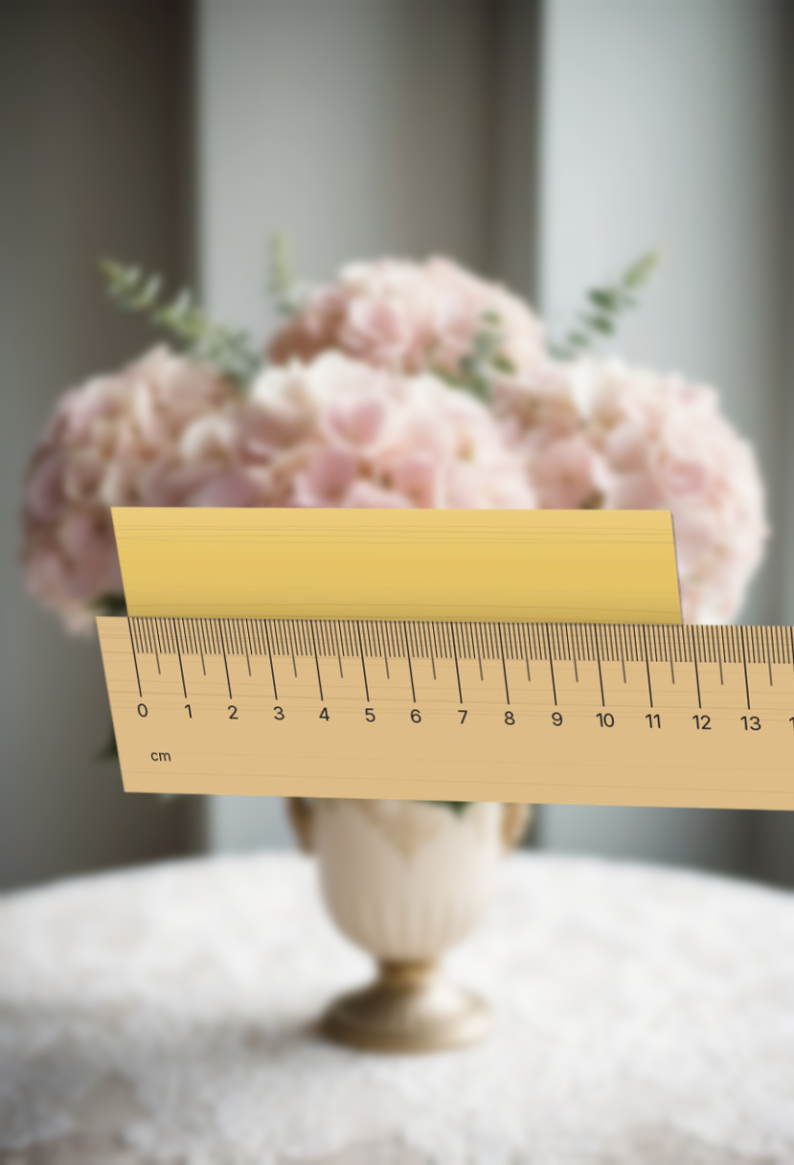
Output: 11.8,cm
